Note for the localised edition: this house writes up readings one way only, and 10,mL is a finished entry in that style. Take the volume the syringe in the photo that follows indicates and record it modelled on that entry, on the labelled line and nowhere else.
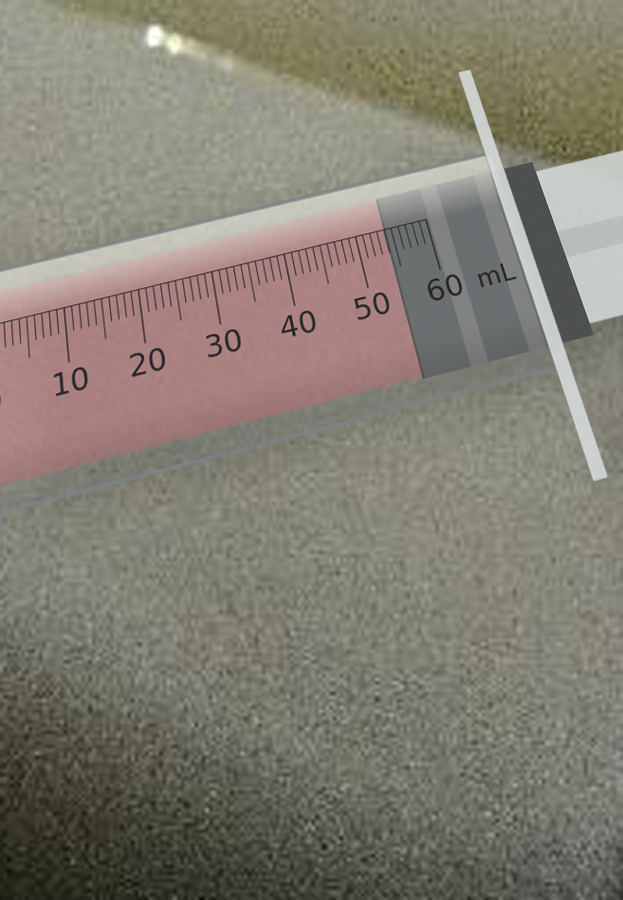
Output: 54,mL
